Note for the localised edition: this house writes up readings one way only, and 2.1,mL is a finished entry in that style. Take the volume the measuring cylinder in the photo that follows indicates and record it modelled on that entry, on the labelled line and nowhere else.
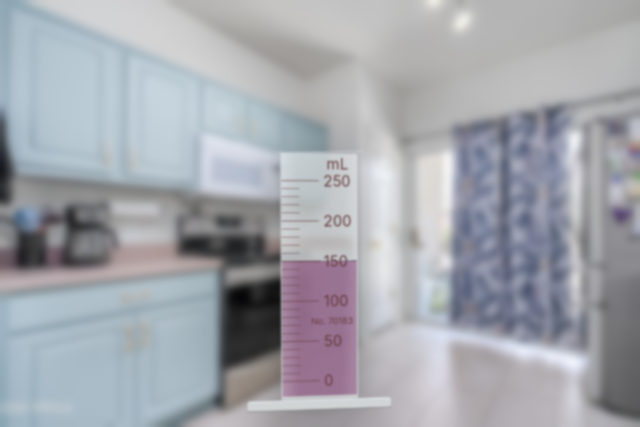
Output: 150,mL
